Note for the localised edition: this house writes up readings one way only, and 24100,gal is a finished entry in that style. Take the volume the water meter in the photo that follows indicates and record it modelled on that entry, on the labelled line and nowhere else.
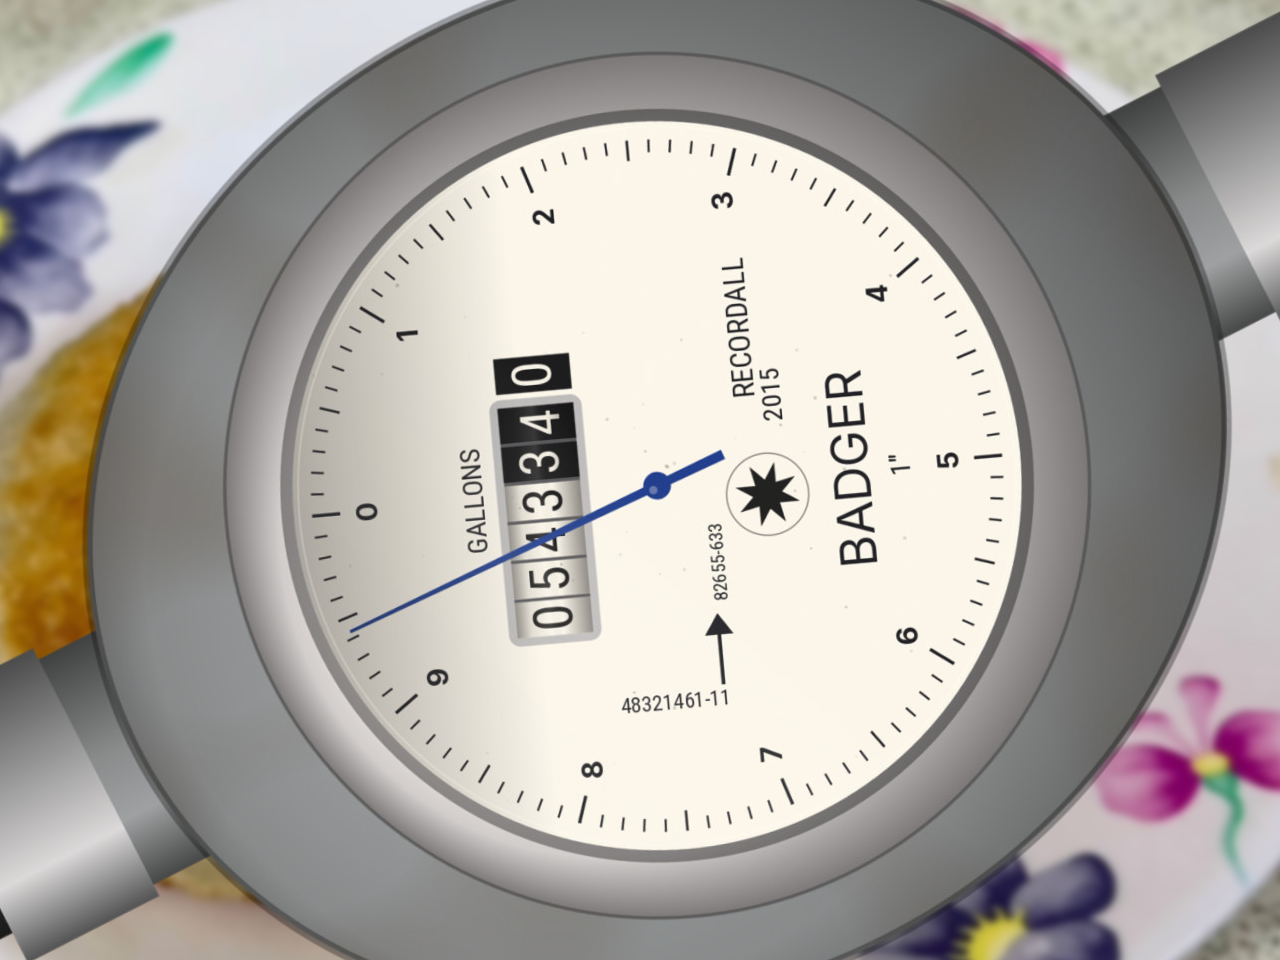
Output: 543339.4,gal
